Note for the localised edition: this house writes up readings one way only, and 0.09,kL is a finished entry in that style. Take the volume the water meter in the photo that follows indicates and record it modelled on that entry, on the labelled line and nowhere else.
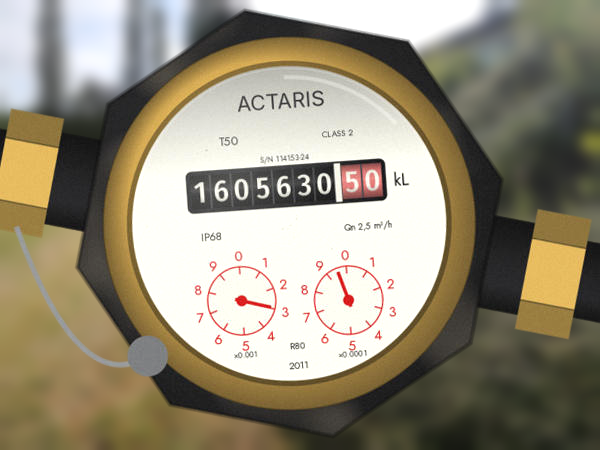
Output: 1605630.5029,kL
